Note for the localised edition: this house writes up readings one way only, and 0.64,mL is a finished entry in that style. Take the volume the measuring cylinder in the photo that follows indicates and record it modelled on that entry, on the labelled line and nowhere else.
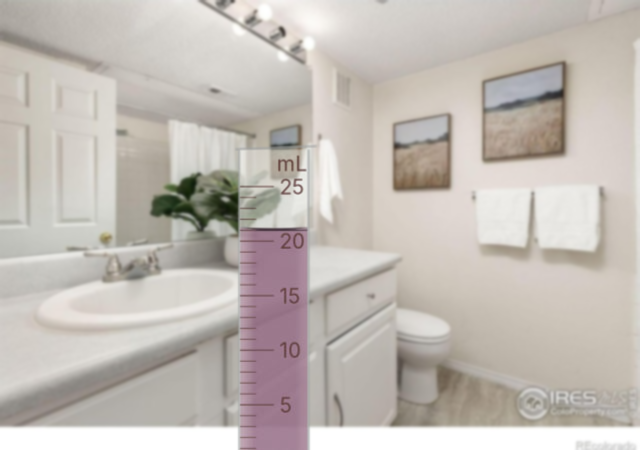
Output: 21,mL
